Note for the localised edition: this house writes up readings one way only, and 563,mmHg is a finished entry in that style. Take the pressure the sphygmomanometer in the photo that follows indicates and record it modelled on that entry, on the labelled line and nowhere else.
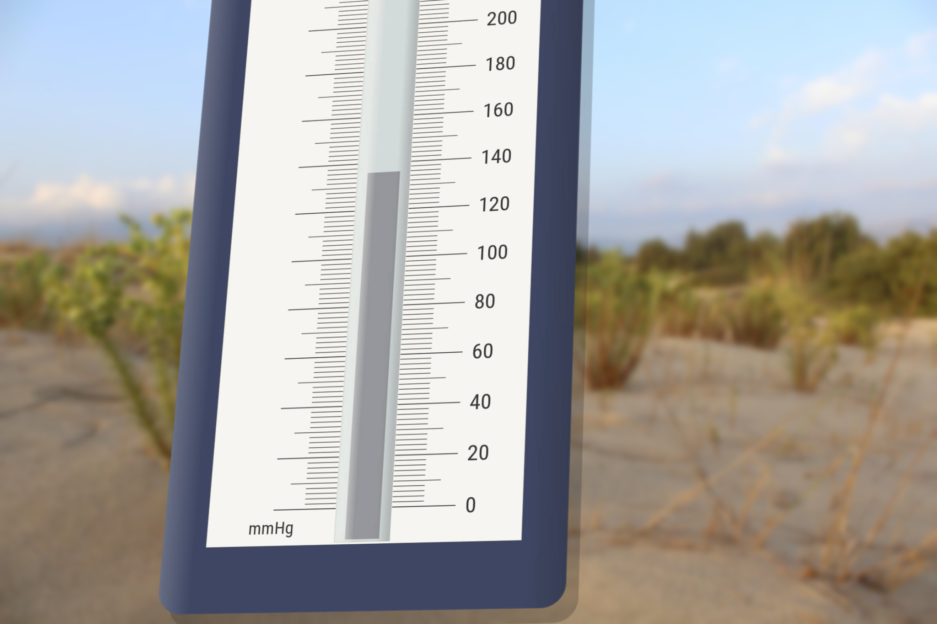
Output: 136,mmHg
